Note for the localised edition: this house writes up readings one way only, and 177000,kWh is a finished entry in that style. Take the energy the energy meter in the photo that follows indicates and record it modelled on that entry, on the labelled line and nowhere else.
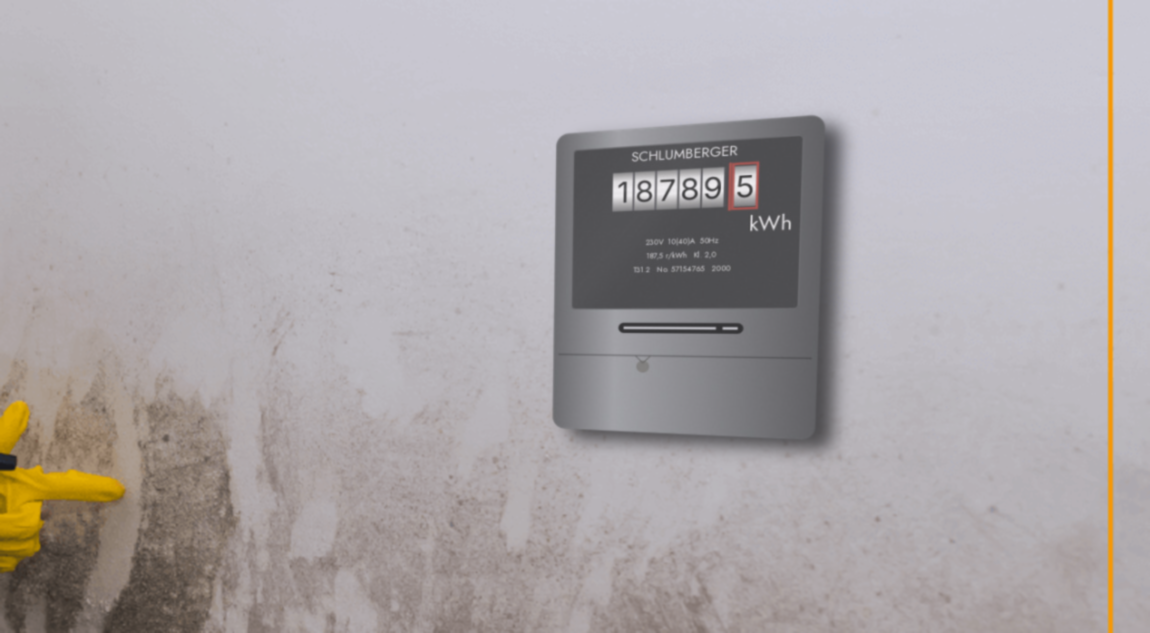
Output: 18789.5,kWh
